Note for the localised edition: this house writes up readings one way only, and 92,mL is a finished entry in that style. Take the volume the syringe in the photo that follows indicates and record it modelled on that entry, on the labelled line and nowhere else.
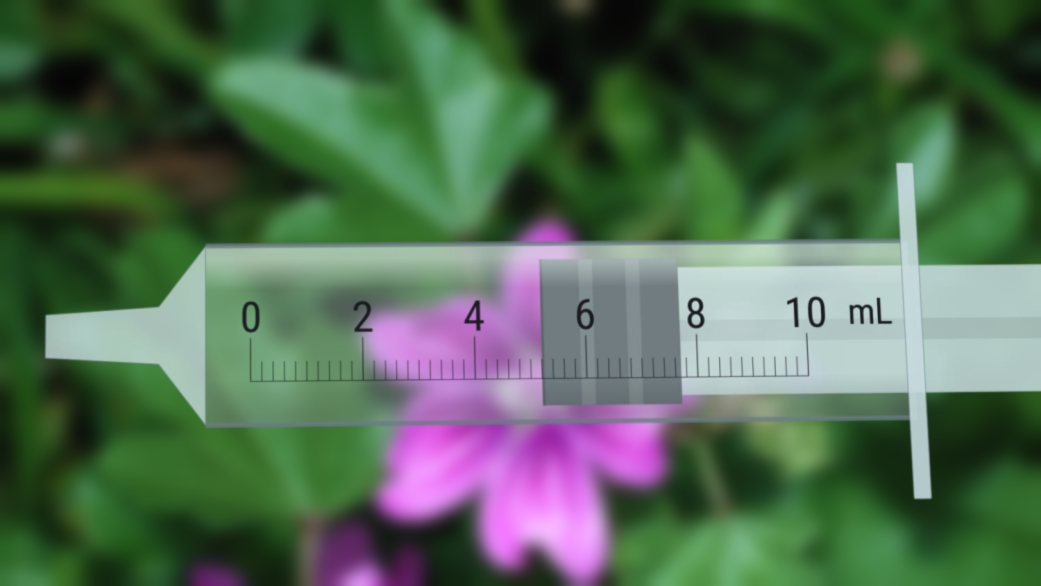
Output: 5.2,mL
